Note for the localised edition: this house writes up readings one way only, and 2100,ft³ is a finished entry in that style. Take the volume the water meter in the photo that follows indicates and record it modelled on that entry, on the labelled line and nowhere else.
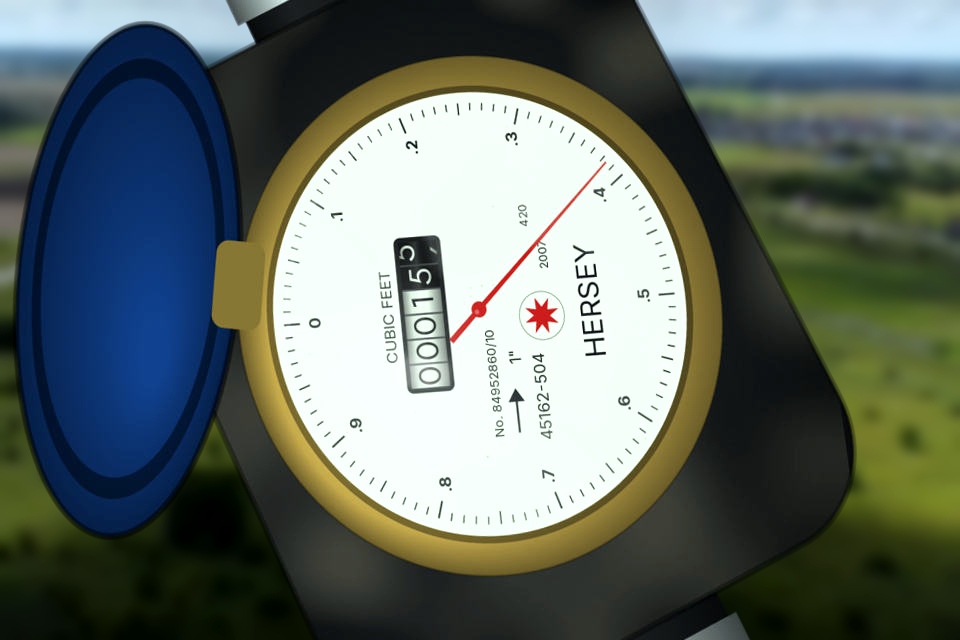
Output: 155.38,ft³
